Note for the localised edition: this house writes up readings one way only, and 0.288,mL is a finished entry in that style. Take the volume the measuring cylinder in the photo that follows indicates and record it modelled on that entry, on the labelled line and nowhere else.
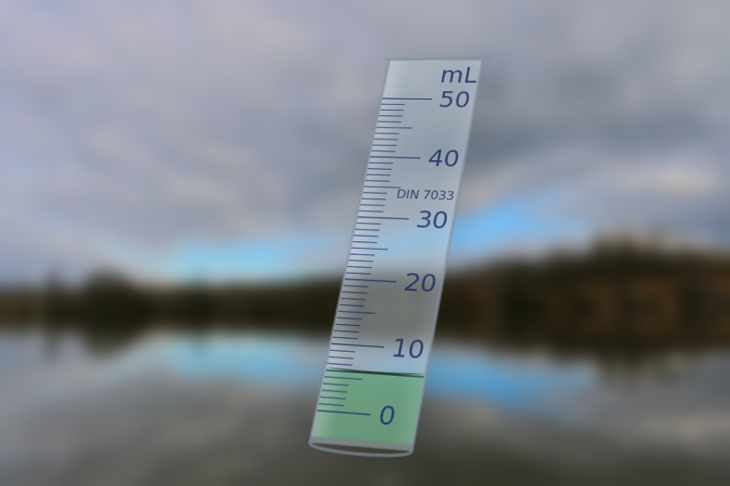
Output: 6,mL
